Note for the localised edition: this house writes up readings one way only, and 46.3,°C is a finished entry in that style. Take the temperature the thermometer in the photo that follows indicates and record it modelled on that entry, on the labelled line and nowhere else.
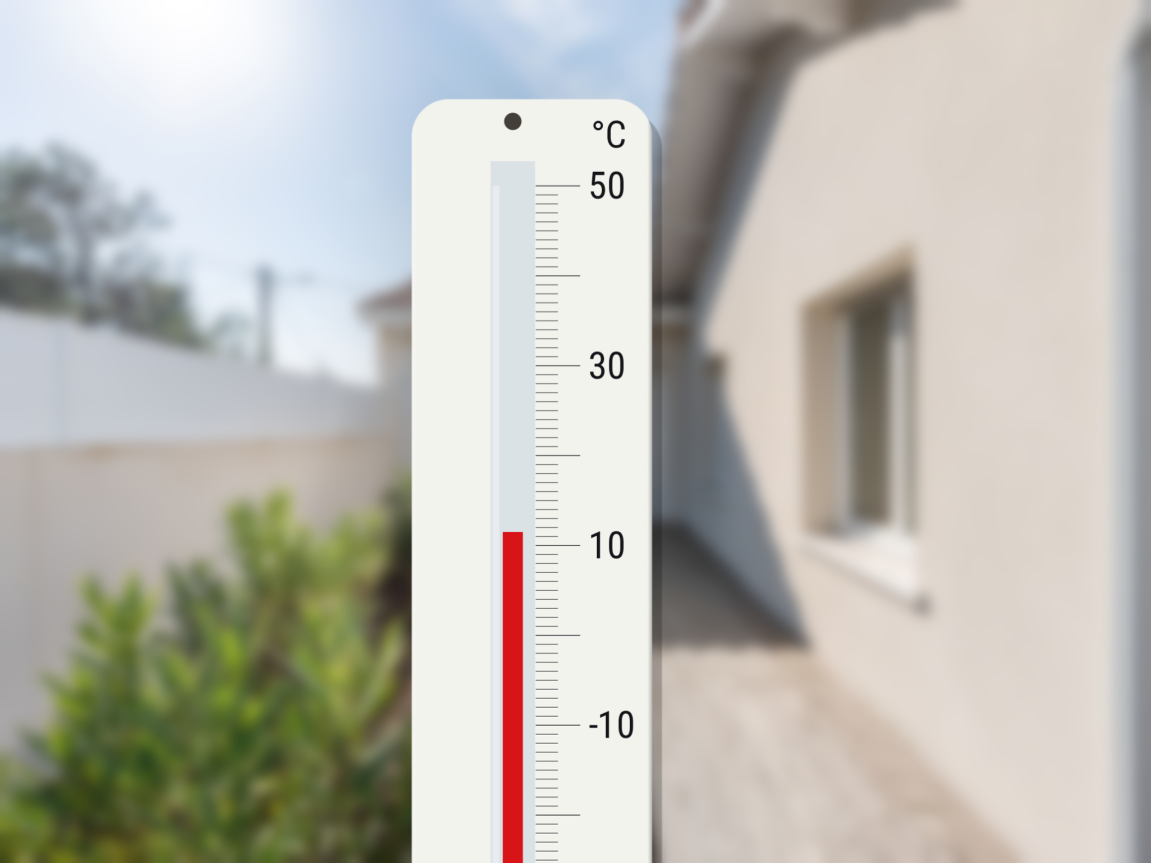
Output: 11.5,°C
